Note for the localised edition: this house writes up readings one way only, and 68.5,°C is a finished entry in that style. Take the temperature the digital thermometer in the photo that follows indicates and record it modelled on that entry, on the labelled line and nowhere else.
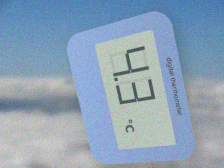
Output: 4.3,°C
